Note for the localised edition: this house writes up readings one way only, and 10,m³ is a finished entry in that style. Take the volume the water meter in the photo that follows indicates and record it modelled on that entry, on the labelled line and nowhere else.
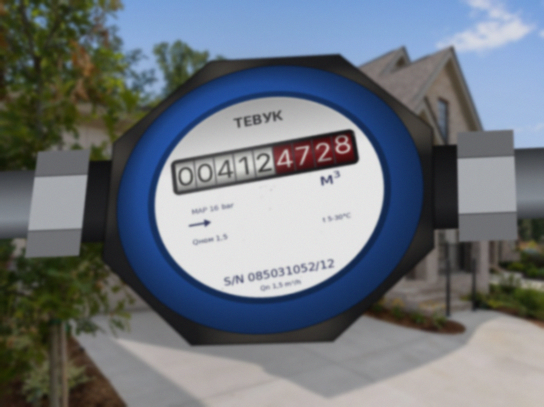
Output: 412.4728,m³
